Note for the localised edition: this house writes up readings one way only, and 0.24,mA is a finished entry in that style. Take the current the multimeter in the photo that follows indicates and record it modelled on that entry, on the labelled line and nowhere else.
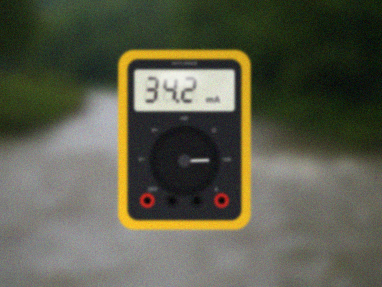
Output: 34.2,mA
